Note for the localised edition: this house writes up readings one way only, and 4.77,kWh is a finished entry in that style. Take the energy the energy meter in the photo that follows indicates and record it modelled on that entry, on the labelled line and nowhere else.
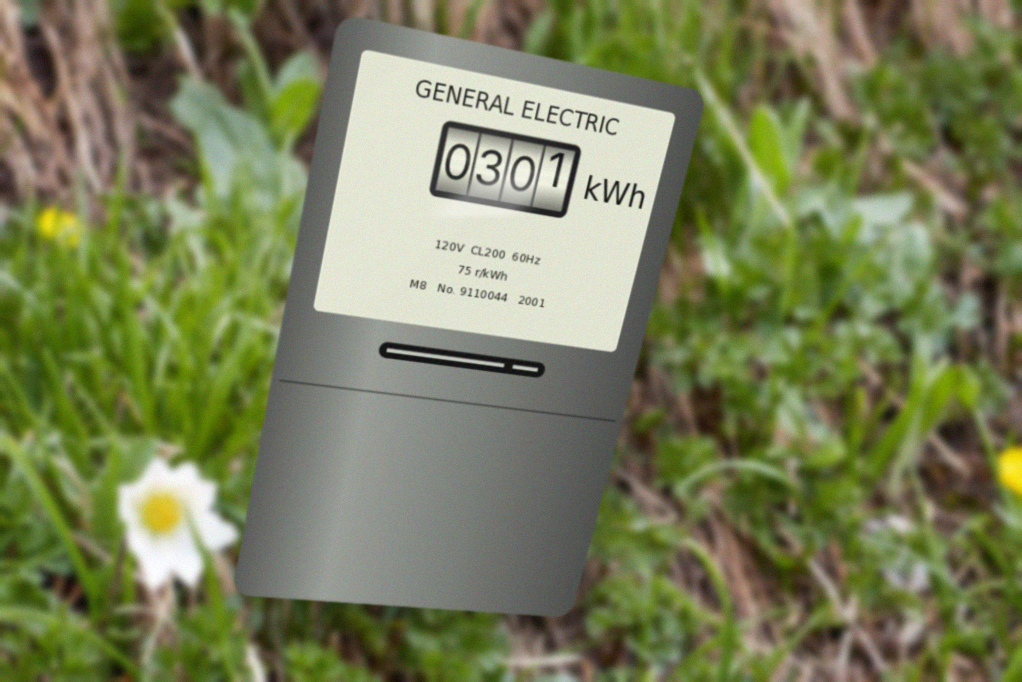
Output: 301,kWh
